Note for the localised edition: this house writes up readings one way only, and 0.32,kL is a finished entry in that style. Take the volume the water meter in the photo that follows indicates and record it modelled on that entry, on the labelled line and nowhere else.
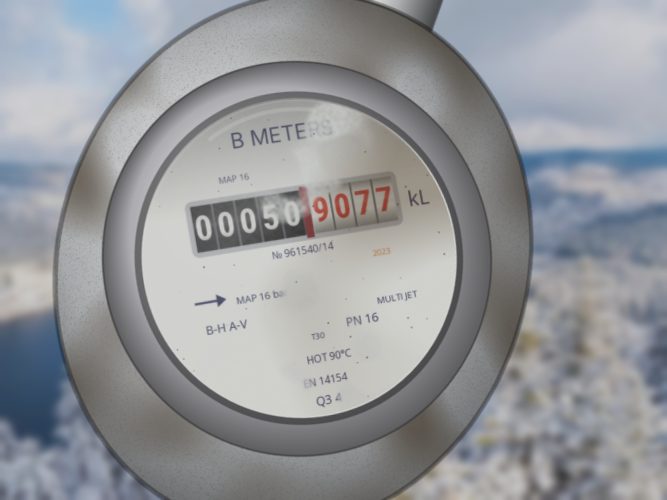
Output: 50.9077,kL
